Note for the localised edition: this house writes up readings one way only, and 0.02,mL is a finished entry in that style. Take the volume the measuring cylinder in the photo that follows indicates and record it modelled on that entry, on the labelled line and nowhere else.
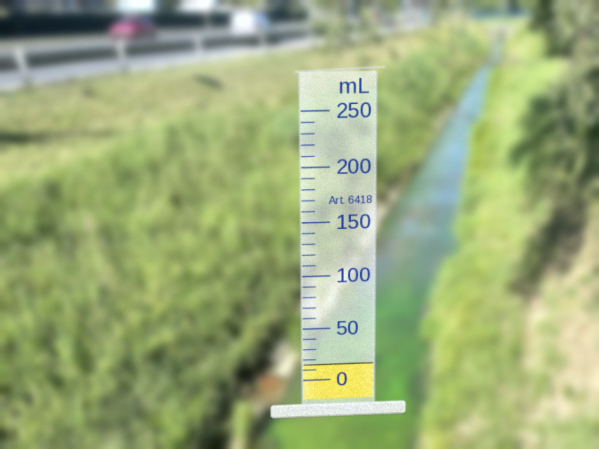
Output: 15,mL
